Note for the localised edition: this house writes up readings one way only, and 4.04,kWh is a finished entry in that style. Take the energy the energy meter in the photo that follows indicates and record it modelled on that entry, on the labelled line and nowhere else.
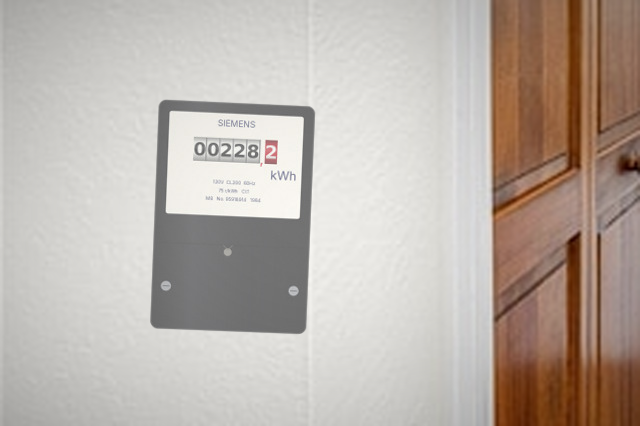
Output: 228.2,kWh
